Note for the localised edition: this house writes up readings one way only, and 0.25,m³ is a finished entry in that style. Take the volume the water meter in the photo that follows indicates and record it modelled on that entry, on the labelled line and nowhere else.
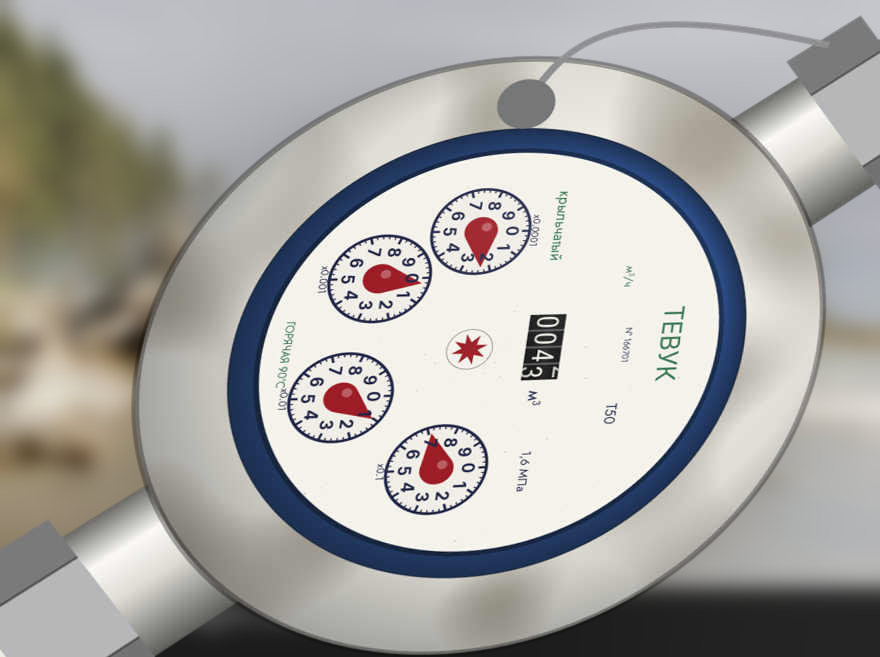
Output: 42.7102,m³
